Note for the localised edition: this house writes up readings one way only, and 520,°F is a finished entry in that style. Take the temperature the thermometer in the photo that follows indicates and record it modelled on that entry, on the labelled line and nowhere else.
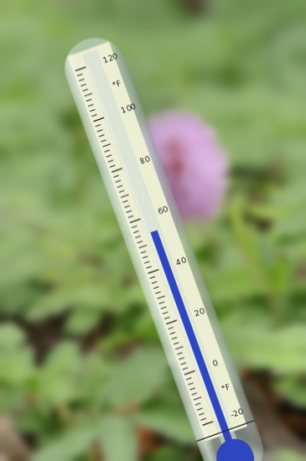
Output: 54,°F
